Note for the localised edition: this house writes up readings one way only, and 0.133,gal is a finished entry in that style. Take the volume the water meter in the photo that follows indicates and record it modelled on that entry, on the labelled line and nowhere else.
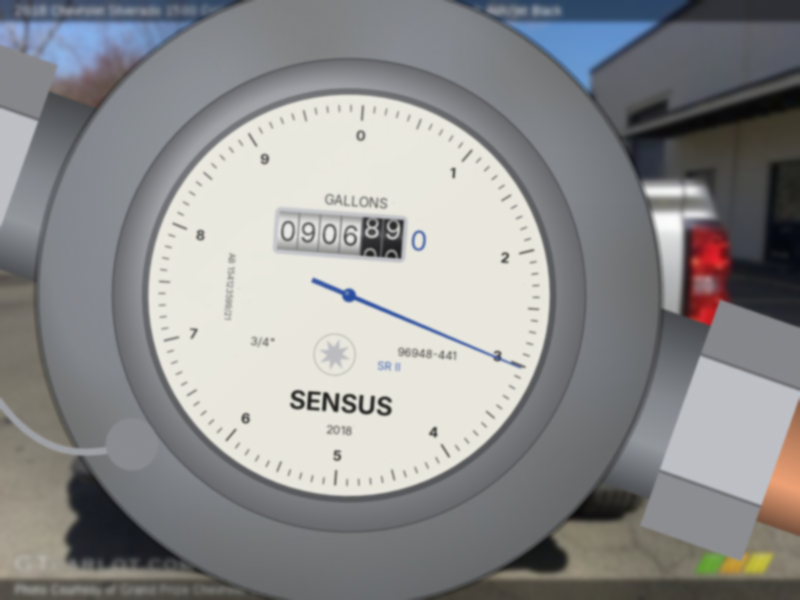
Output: 906893.0,gal
